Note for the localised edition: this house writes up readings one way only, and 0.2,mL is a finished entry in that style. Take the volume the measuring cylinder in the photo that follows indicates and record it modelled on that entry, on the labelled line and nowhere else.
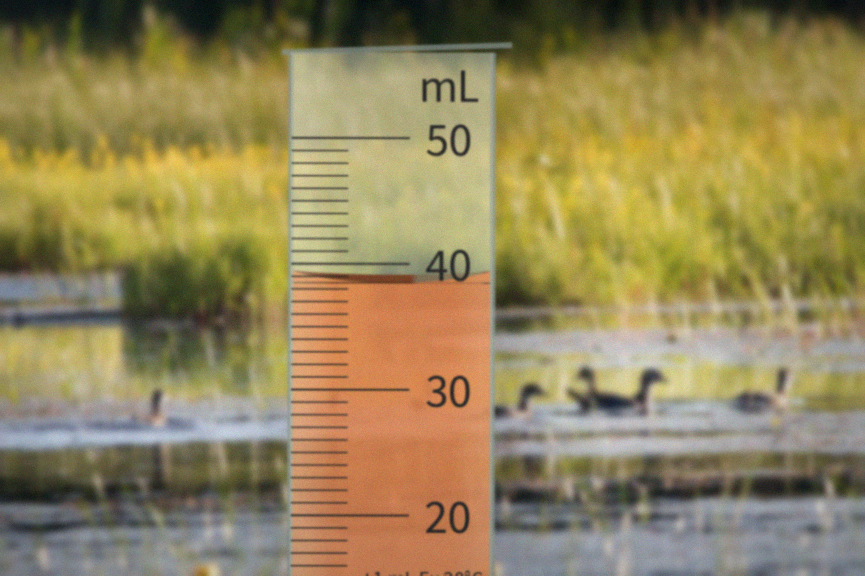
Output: 38.5,mL
